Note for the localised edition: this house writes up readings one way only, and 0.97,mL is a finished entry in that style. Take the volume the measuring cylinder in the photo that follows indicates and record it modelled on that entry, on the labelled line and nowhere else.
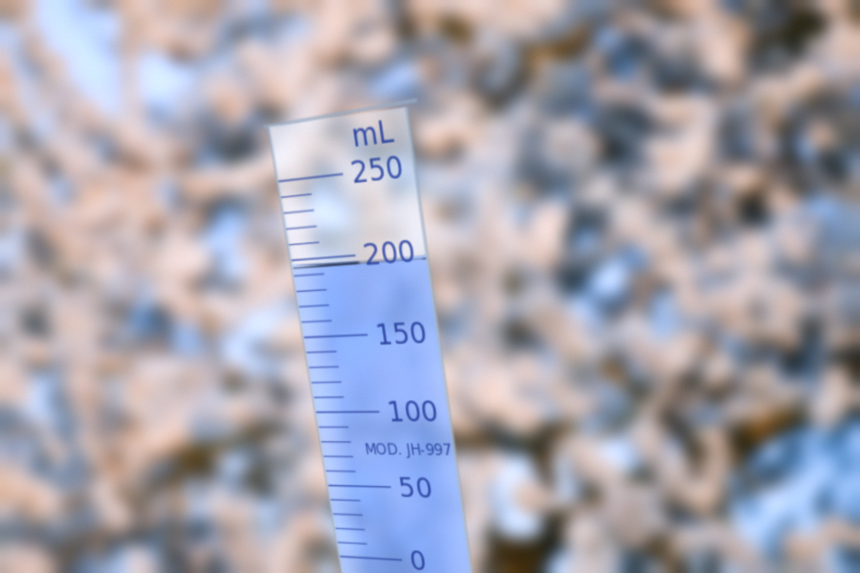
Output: 195,mL
